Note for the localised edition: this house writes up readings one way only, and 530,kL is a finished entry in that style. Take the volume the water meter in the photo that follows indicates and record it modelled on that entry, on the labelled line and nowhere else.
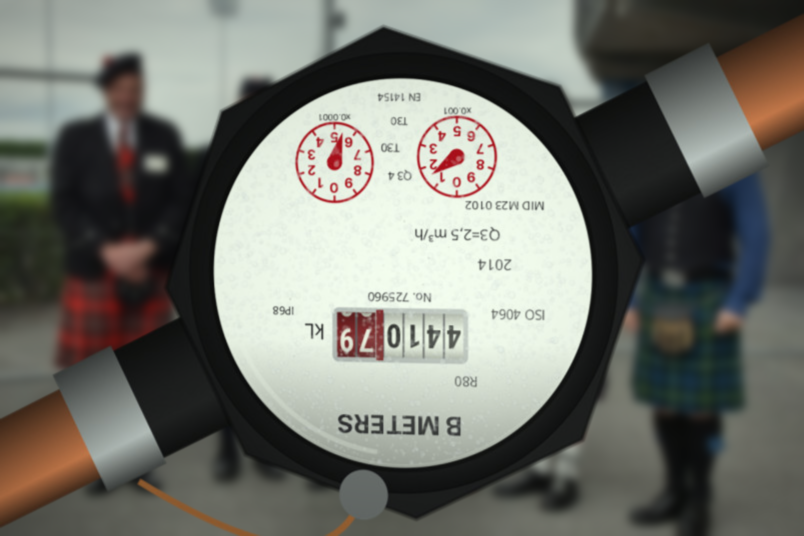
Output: 4410.7915,kL
